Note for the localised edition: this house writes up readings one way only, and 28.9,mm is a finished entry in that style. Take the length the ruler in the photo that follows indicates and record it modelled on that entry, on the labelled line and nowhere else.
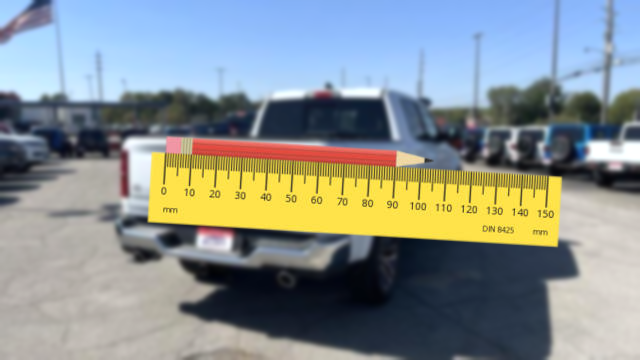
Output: 105,mm
